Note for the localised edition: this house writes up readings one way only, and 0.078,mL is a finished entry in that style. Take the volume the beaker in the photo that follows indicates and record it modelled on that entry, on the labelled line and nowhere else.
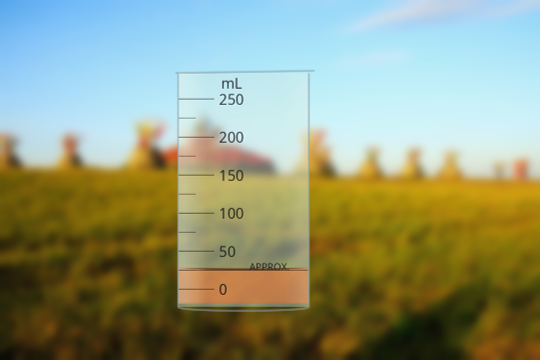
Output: 25,mL
